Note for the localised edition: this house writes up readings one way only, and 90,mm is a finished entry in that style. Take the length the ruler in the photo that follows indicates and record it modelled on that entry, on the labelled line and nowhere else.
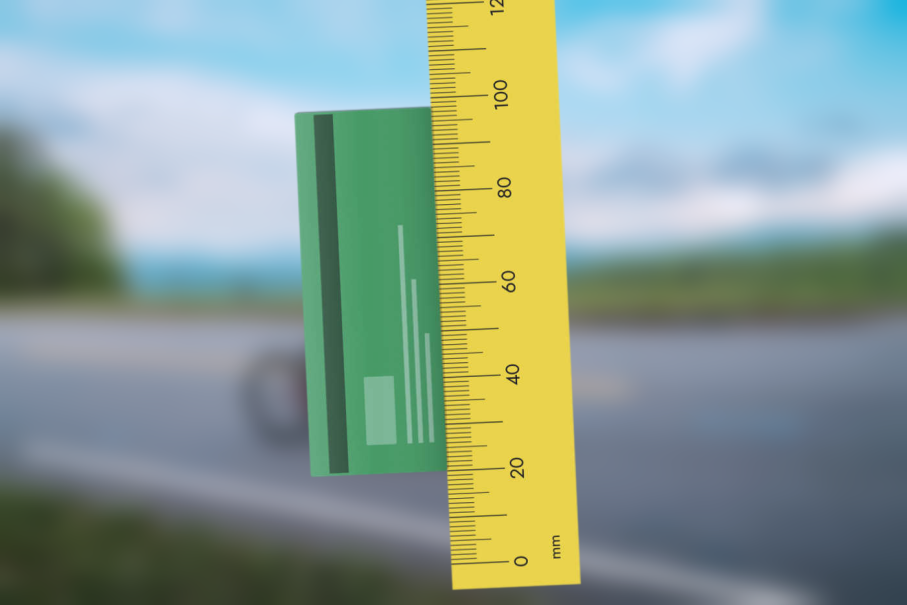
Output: 78,mm
